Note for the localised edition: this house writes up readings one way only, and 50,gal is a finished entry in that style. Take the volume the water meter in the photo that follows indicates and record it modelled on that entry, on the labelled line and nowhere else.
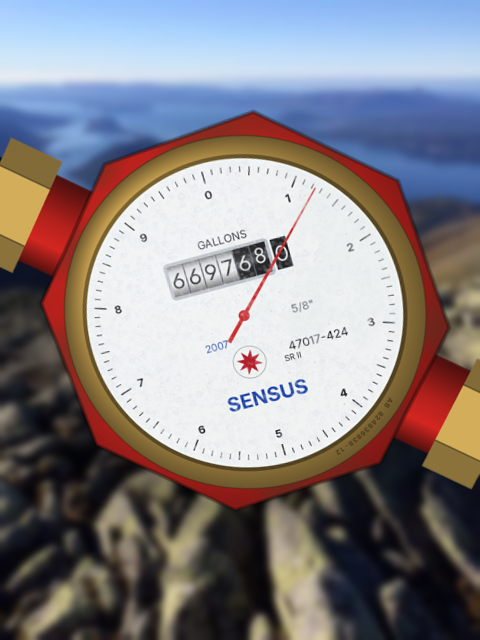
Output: 6697681.2,gal
